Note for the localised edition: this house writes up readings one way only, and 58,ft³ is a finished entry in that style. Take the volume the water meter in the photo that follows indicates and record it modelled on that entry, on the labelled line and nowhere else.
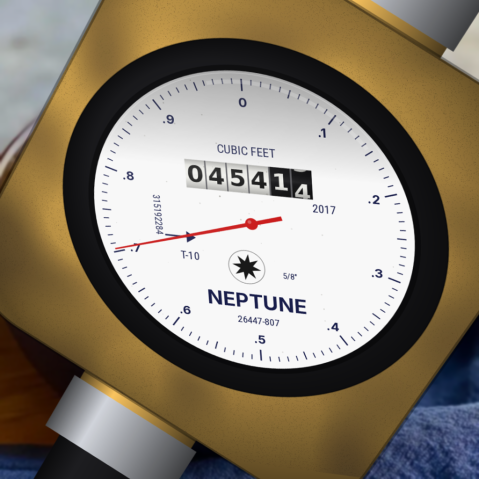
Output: 45413.70,ft³
